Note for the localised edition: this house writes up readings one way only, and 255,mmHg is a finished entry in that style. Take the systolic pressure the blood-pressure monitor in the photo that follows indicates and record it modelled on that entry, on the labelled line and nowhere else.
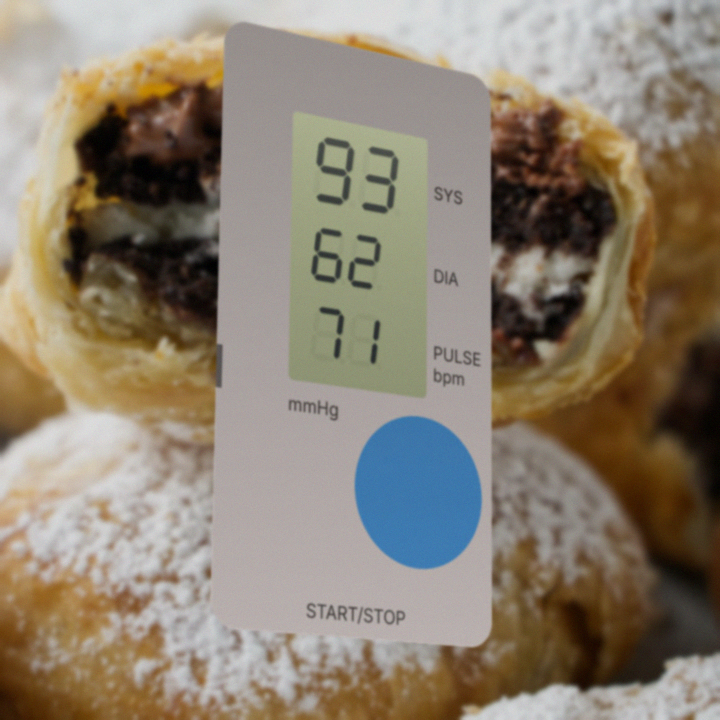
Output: 93,mmHg
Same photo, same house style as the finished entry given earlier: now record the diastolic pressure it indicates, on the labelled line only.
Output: 62,mmHg
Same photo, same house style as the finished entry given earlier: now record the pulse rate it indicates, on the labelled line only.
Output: 71,bpm
